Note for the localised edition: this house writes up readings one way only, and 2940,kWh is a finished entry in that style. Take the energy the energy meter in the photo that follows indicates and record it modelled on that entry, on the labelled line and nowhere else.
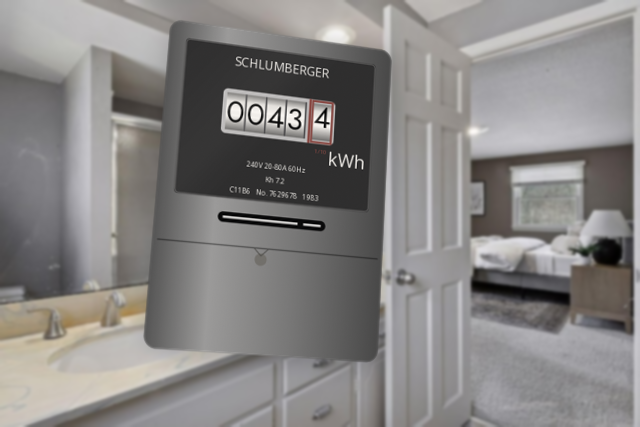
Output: 43.4,kWh
